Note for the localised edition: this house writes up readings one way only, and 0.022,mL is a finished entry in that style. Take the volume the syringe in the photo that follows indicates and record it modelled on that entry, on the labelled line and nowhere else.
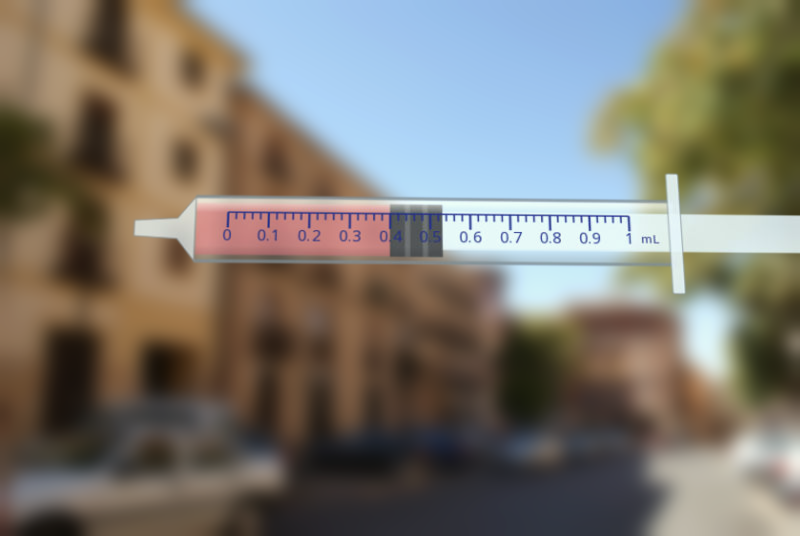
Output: 0.4,mL
